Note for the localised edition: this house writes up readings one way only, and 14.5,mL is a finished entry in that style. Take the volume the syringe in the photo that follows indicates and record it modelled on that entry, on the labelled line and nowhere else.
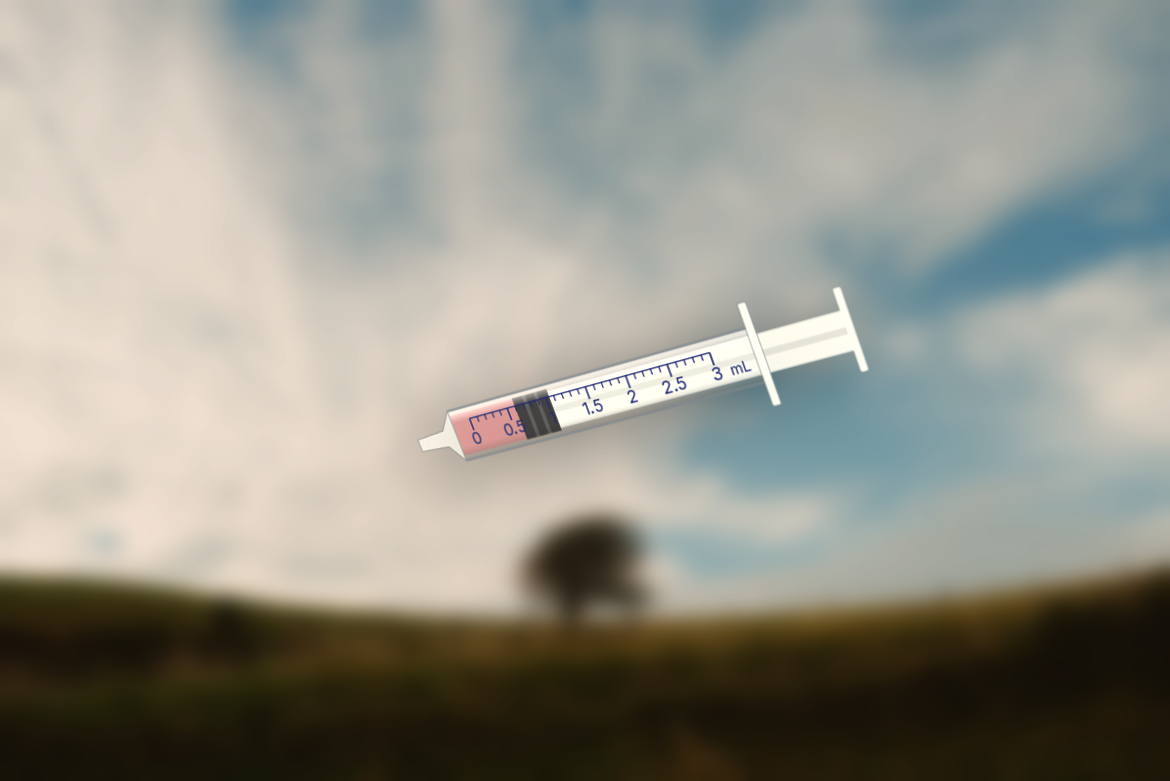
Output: 0.6,mL
